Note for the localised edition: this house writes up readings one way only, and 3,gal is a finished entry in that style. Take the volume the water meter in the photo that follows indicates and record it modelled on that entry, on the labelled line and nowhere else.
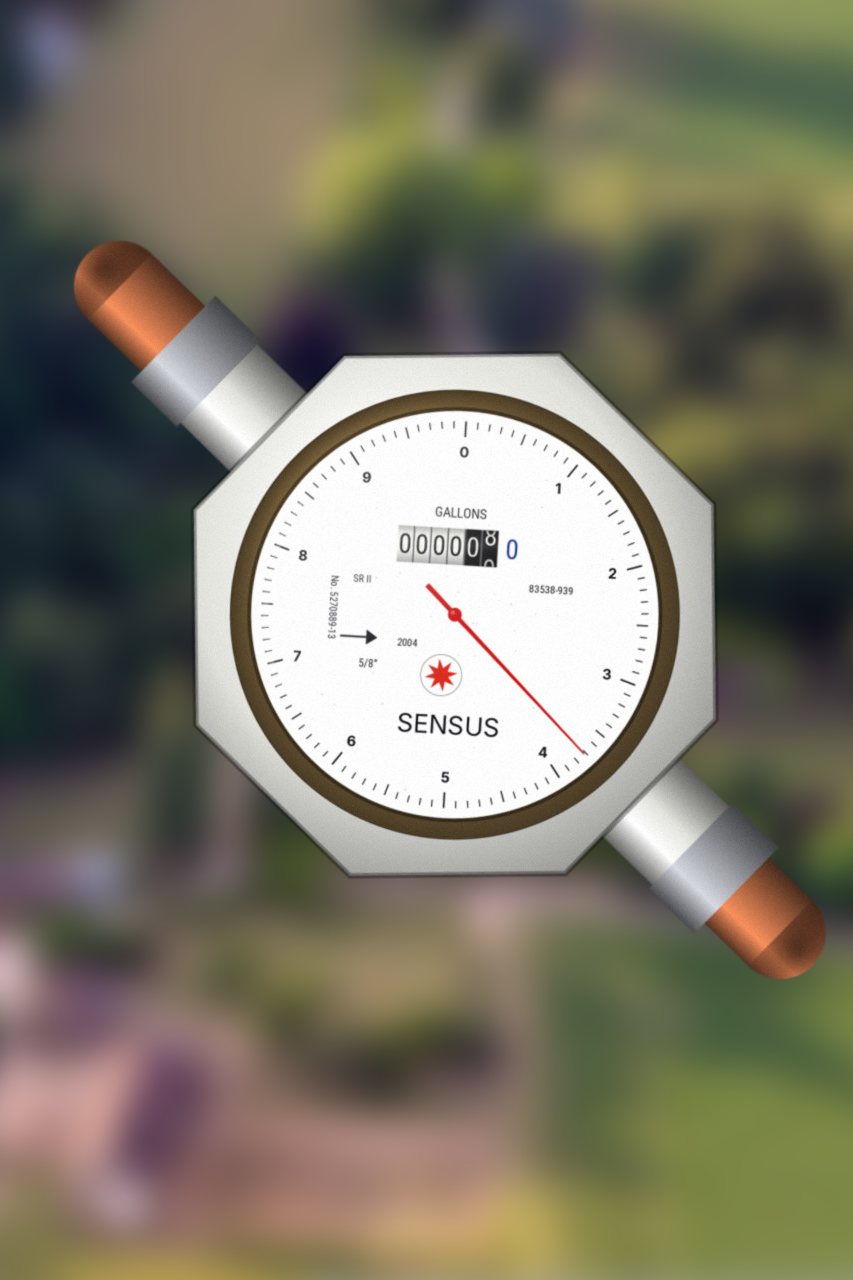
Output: 83.7,gal
